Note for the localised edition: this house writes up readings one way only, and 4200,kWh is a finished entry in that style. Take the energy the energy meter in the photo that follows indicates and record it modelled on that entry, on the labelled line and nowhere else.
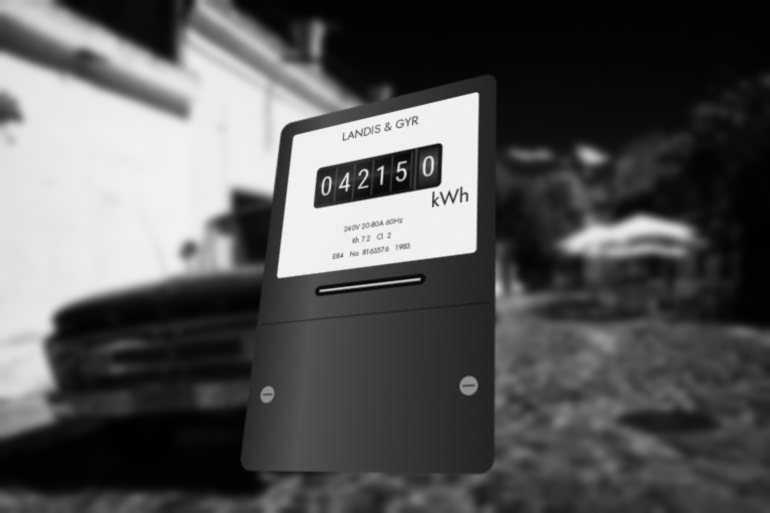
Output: 4215.0,kWh
